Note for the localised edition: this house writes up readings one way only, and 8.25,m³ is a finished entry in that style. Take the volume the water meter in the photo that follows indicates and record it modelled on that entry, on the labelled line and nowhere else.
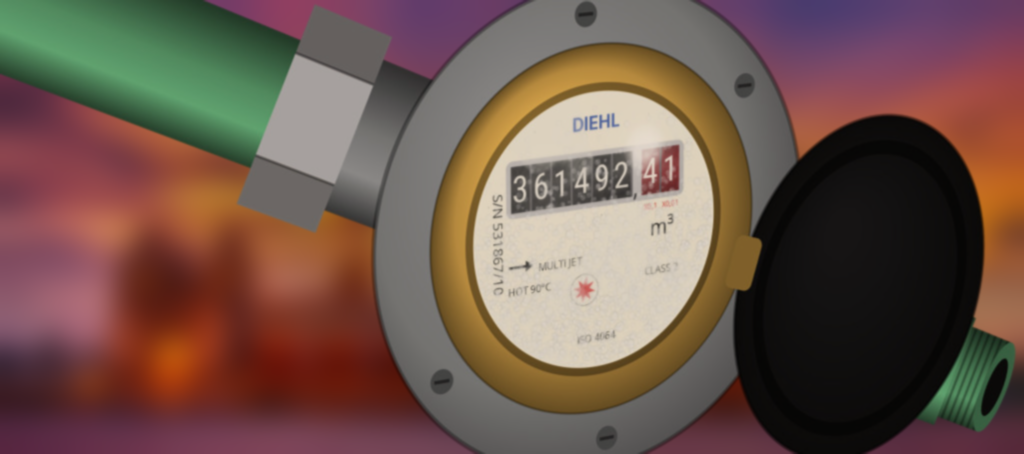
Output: 361492.41,m³
